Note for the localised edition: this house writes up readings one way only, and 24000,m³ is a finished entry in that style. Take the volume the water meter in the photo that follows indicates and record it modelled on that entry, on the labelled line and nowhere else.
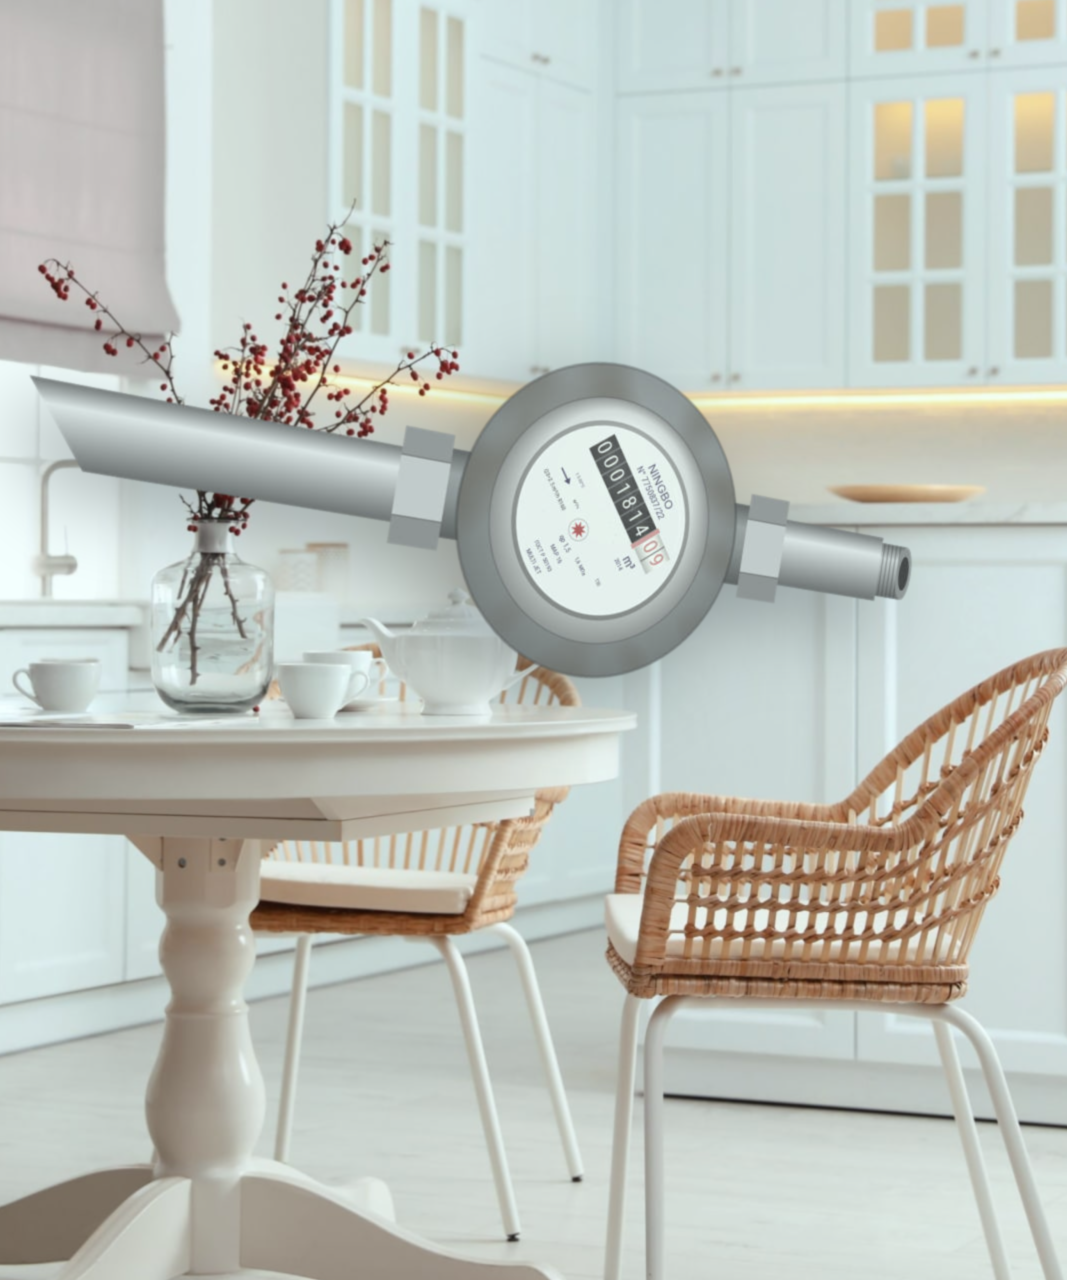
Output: 1814.09,m³
